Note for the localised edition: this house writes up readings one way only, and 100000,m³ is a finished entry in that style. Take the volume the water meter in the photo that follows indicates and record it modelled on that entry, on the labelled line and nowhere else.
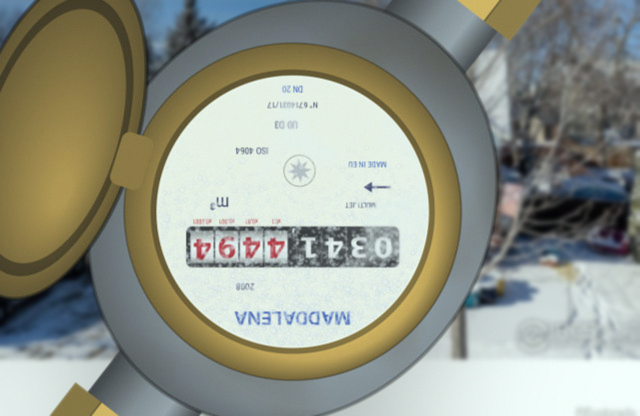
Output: 341.4494,m³
